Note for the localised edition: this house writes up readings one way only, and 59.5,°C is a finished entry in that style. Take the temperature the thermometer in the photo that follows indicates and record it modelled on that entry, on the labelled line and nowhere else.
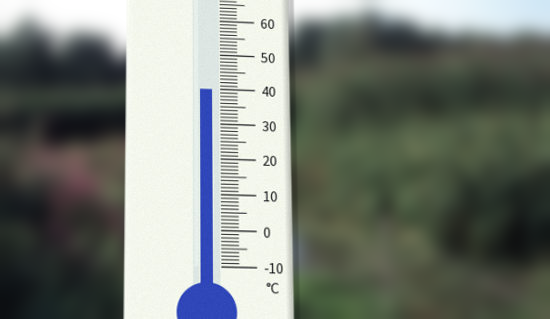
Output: 40,°C
